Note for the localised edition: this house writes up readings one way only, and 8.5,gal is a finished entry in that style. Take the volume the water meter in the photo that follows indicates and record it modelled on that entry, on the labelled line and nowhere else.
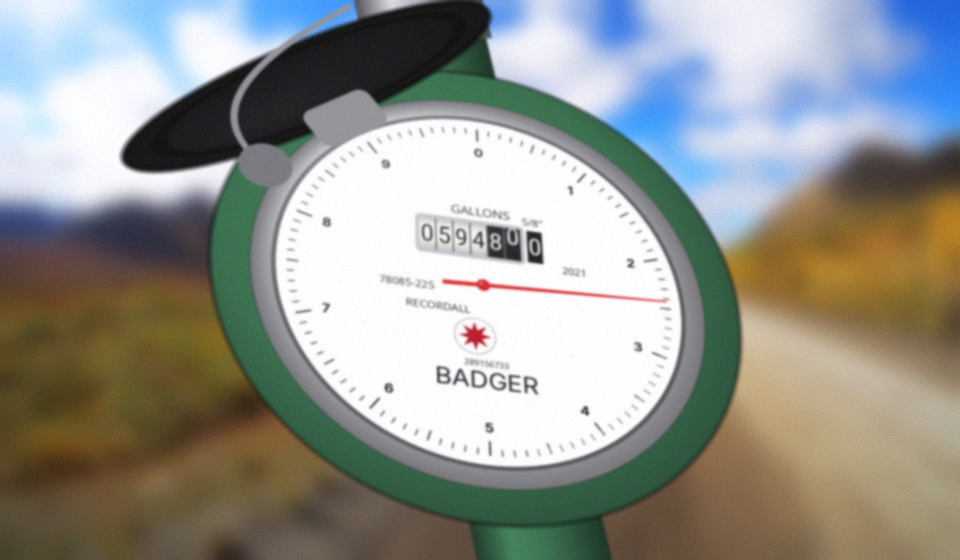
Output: 594802.4,gal
